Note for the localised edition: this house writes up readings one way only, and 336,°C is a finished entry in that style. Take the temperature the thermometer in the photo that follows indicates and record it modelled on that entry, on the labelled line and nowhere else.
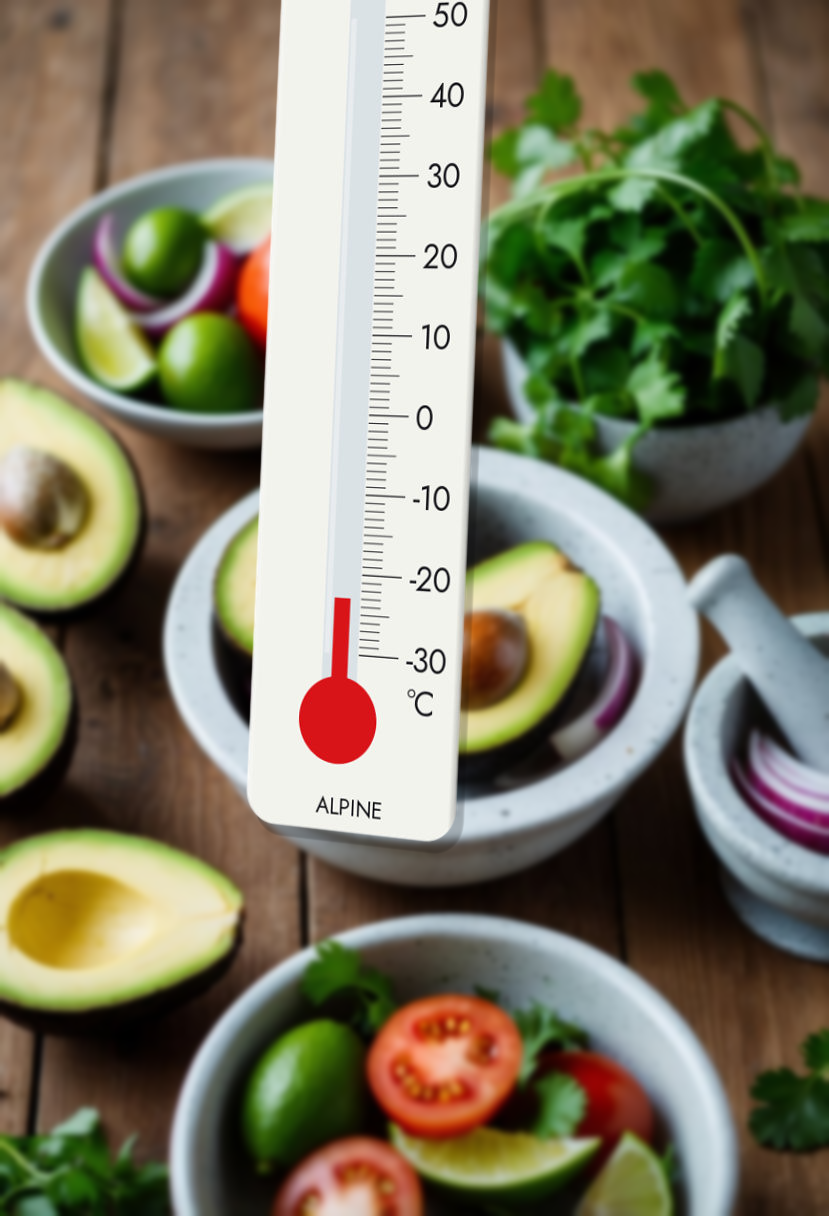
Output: -23,°C
